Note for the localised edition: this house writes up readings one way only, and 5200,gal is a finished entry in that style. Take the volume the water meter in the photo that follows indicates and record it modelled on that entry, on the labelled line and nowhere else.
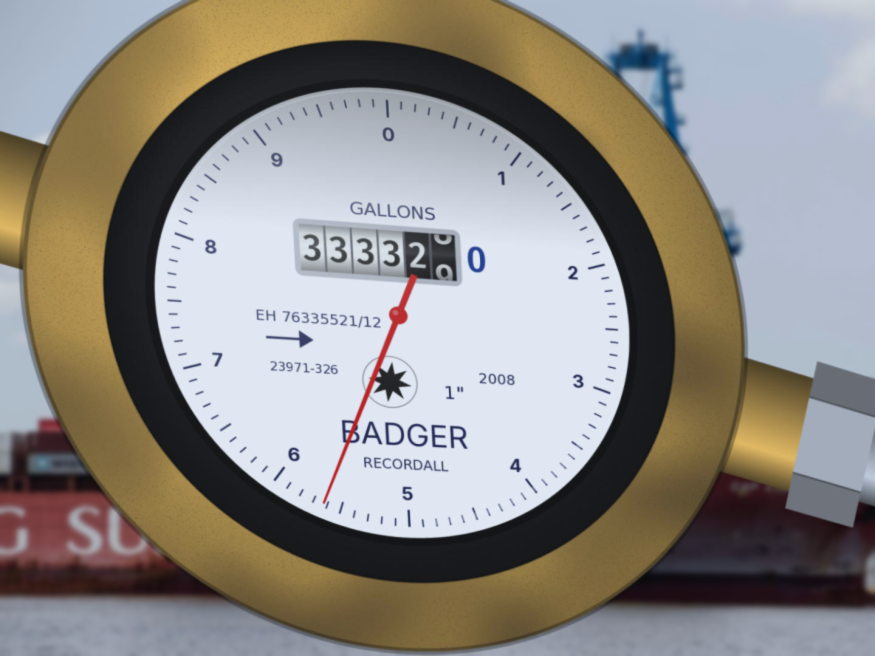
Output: 3333285.6,gal
